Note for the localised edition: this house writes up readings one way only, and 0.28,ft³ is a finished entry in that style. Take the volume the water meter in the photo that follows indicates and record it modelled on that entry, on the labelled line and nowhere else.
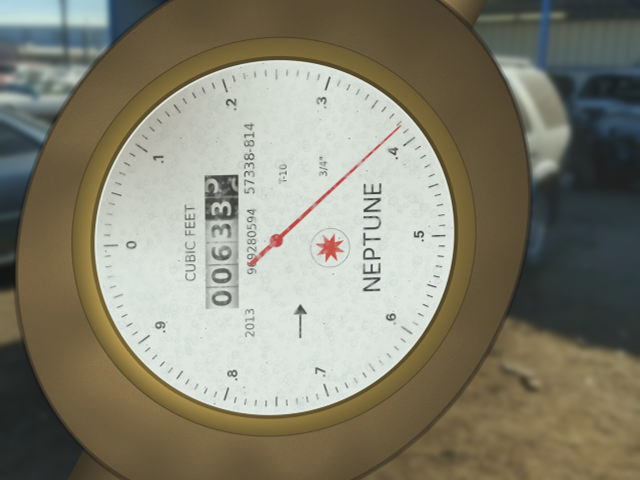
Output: 6335.38,ft³
